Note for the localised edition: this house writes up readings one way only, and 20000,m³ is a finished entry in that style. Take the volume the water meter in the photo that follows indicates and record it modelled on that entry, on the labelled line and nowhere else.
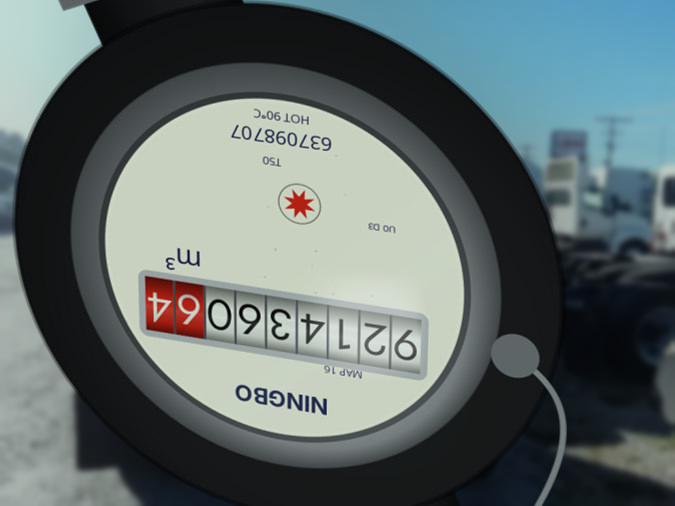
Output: 9214360.64,m³
